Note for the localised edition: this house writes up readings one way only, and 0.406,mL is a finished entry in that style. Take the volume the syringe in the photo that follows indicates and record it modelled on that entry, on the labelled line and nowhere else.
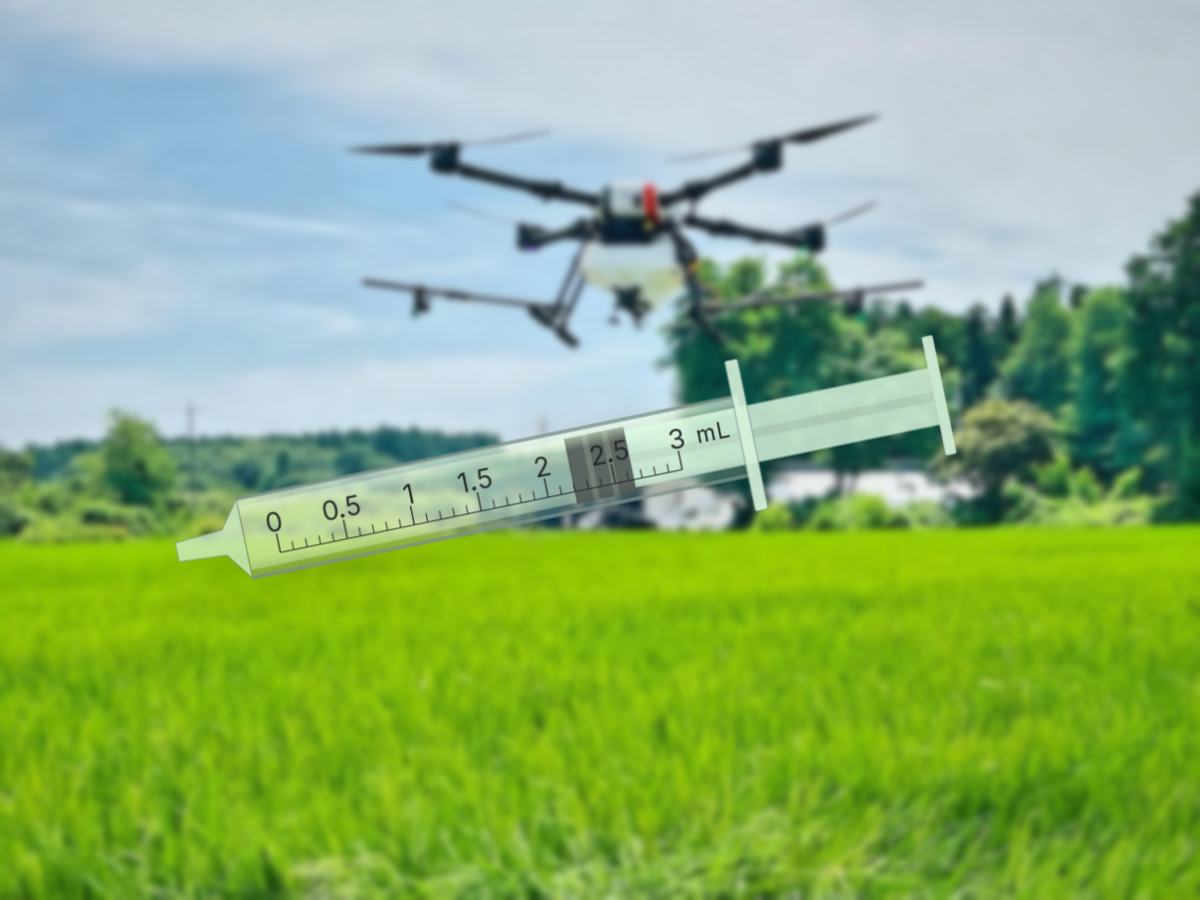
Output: 2.2,mL
